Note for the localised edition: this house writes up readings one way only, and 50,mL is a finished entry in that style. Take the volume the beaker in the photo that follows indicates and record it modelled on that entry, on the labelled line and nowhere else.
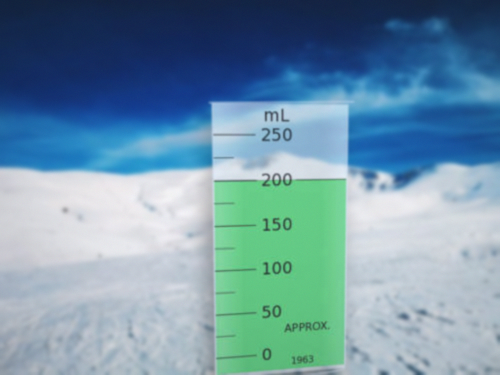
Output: 200,mL
